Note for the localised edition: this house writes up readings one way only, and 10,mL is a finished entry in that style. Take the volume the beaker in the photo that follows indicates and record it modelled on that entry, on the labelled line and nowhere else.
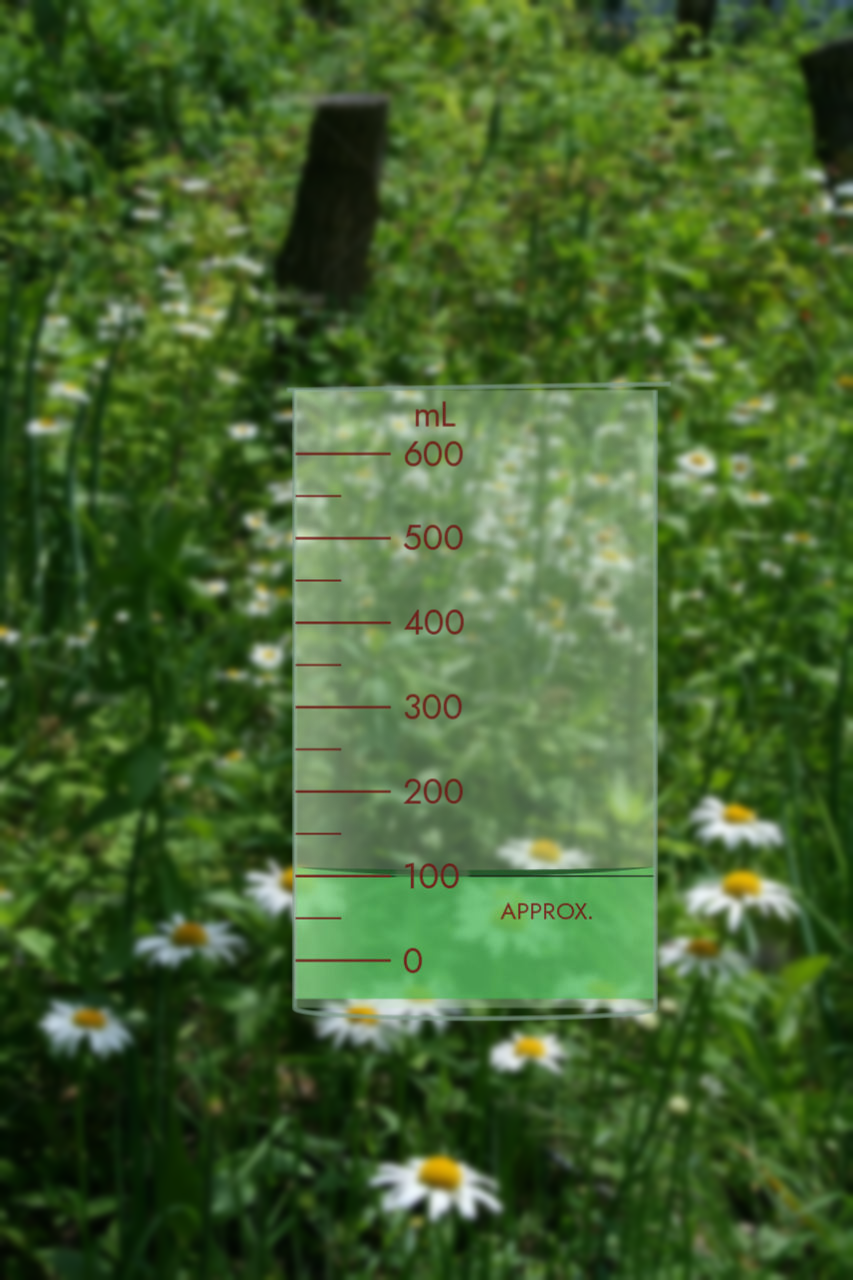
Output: 100,mL
